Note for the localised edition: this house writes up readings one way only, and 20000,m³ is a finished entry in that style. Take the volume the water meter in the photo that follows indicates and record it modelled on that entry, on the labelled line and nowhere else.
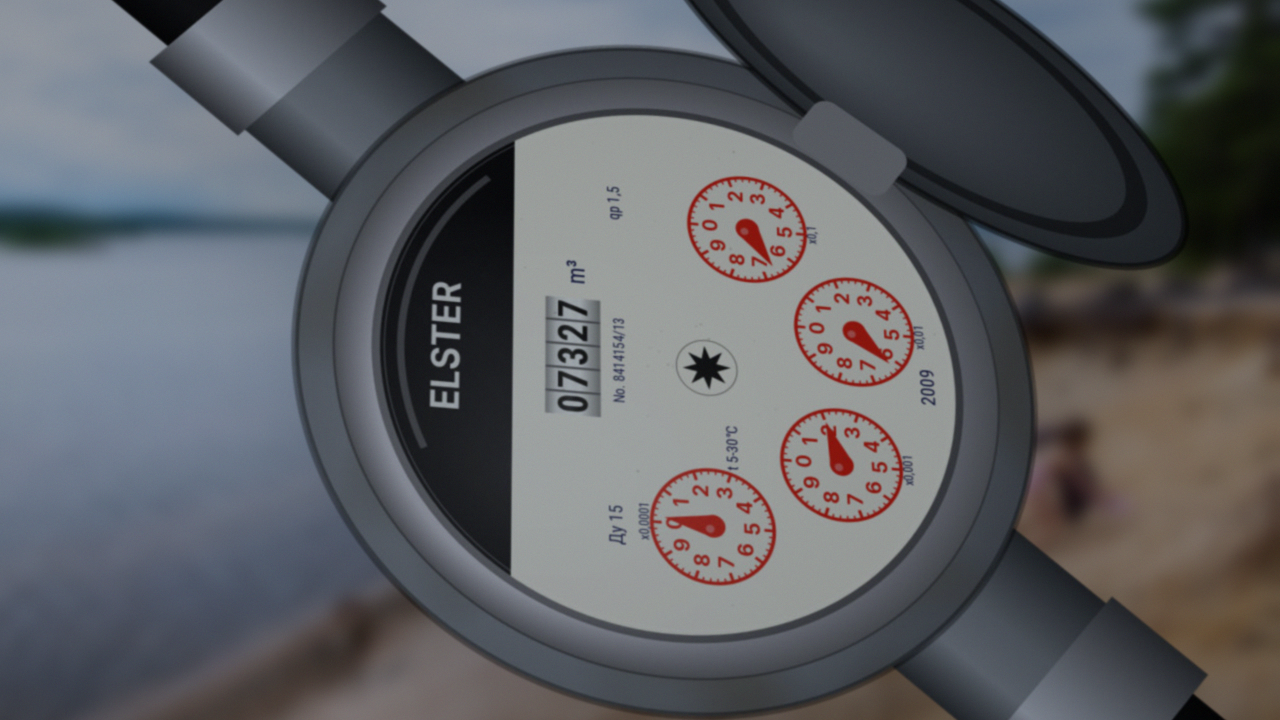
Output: 7327.6620,m³
